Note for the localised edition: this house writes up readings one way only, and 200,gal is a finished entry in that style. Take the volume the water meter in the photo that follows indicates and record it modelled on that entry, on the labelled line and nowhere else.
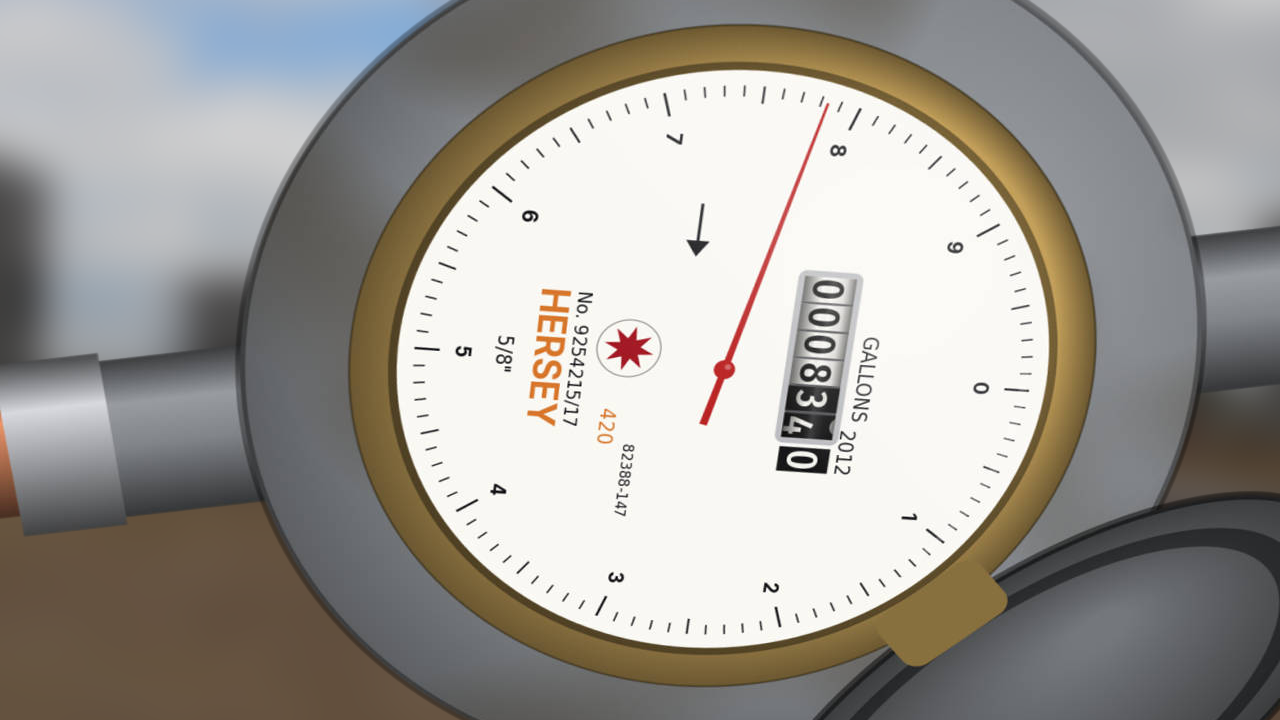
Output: 8337.8,gal
